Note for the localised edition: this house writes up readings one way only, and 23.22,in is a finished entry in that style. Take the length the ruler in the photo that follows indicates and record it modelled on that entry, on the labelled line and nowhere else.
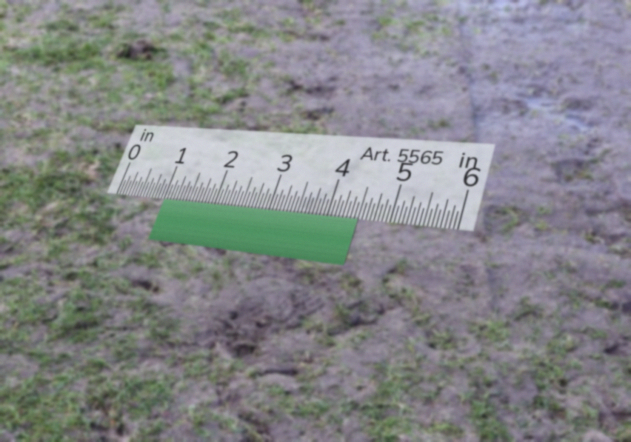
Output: 3.5,in
